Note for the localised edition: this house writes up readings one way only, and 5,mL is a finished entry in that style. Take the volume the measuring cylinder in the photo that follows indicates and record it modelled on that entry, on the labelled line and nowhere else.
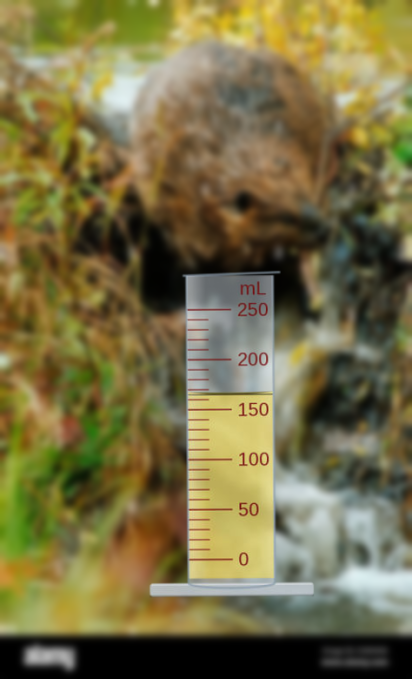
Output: 165,mL
